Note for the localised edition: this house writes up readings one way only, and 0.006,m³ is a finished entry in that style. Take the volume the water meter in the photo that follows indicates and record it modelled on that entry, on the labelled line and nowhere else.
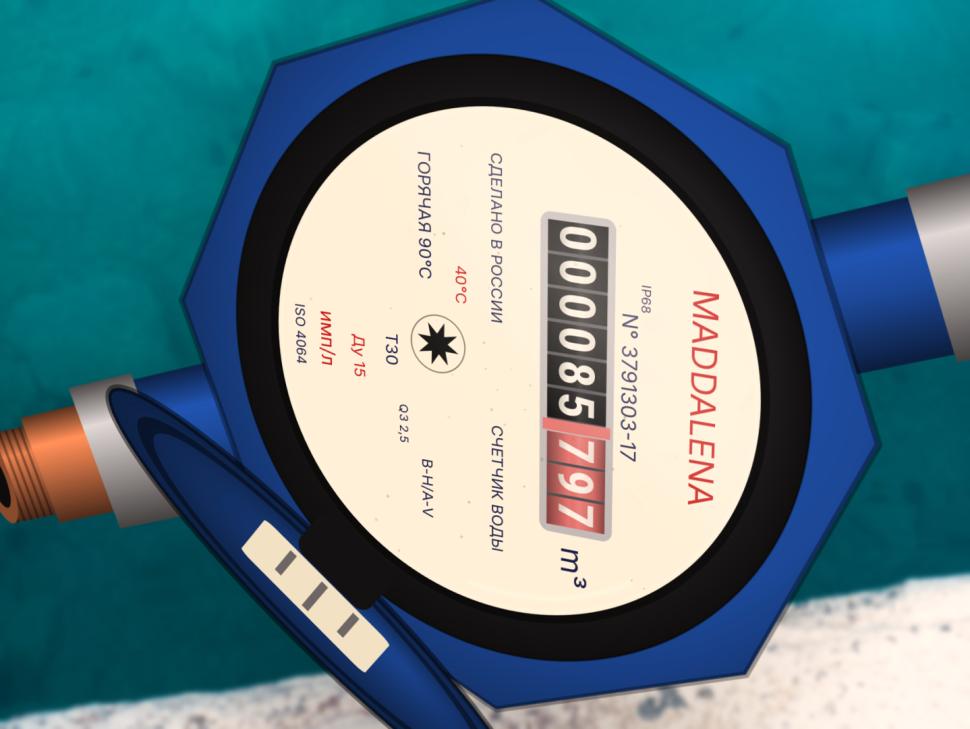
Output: 85.797,m³
